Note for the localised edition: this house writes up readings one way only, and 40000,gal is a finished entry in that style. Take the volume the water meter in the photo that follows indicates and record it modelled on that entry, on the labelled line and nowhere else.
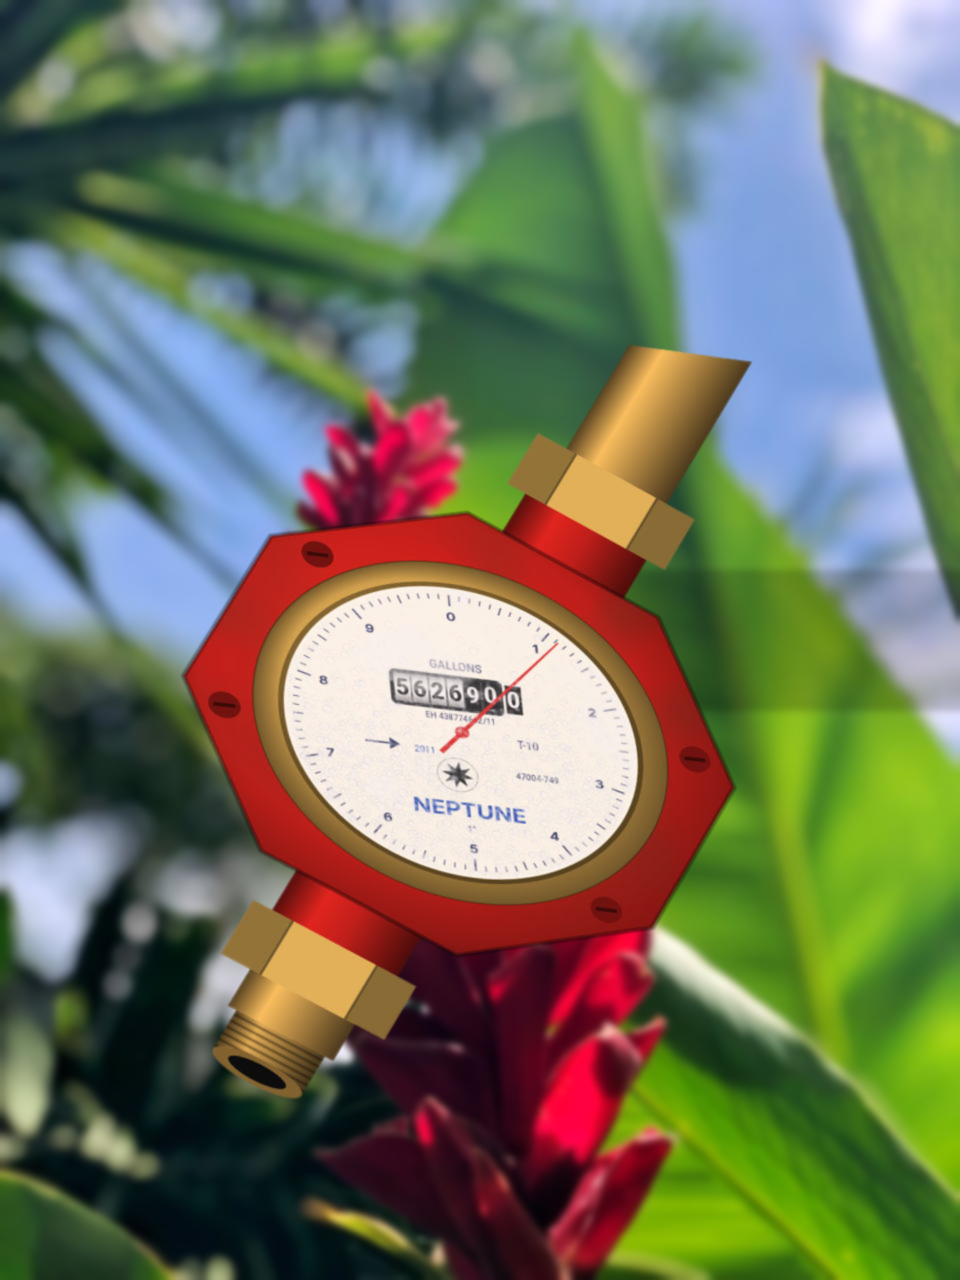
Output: 5626901.1,gal
